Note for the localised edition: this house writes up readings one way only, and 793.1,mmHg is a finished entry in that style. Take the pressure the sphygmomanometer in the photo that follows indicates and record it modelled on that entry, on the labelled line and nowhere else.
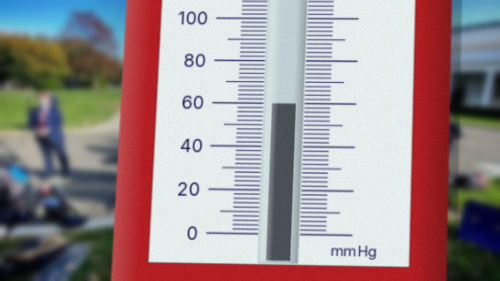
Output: 60,mmHg
